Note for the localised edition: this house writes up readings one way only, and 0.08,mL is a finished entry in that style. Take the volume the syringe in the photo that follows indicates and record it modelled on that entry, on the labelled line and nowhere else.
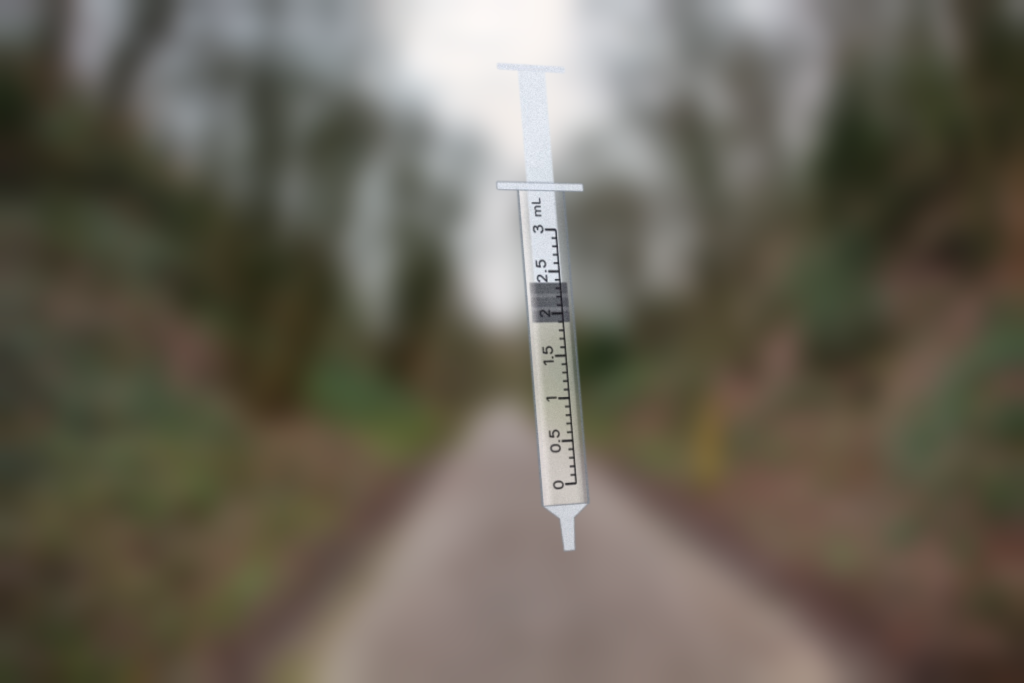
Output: 1.9,mL
